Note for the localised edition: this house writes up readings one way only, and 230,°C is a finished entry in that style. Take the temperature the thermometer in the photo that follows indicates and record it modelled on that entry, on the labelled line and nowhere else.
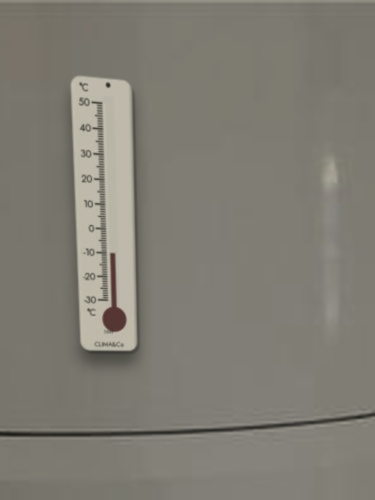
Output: -10,°C
